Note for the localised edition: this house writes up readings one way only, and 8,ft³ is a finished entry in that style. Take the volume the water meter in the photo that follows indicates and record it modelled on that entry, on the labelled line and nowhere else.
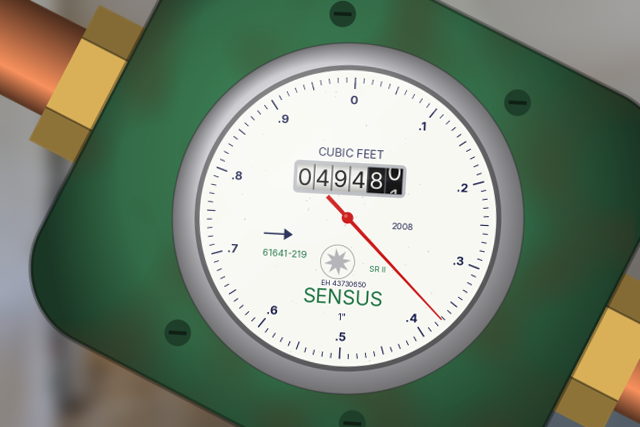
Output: 49480.37,ft³
